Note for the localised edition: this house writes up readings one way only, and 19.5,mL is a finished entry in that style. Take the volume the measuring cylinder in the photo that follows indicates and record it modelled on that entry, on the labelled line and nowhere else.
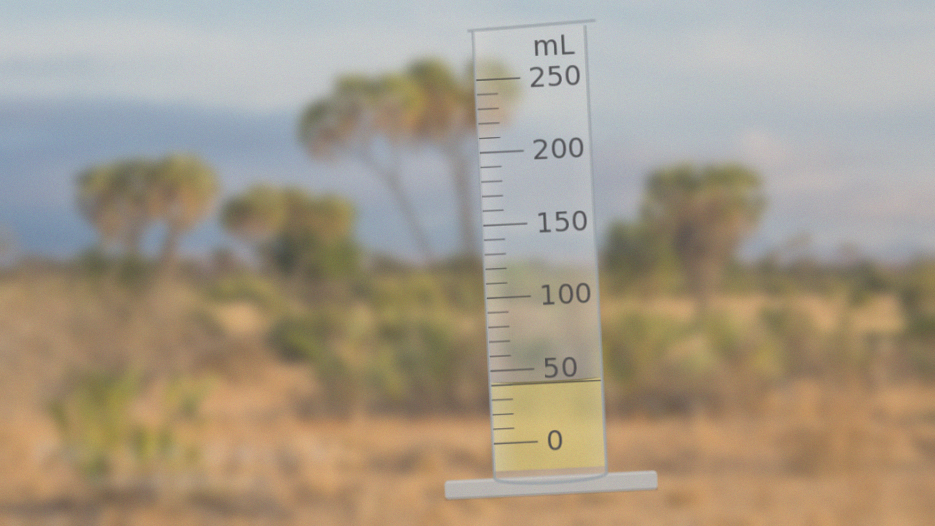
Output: 40,mL
